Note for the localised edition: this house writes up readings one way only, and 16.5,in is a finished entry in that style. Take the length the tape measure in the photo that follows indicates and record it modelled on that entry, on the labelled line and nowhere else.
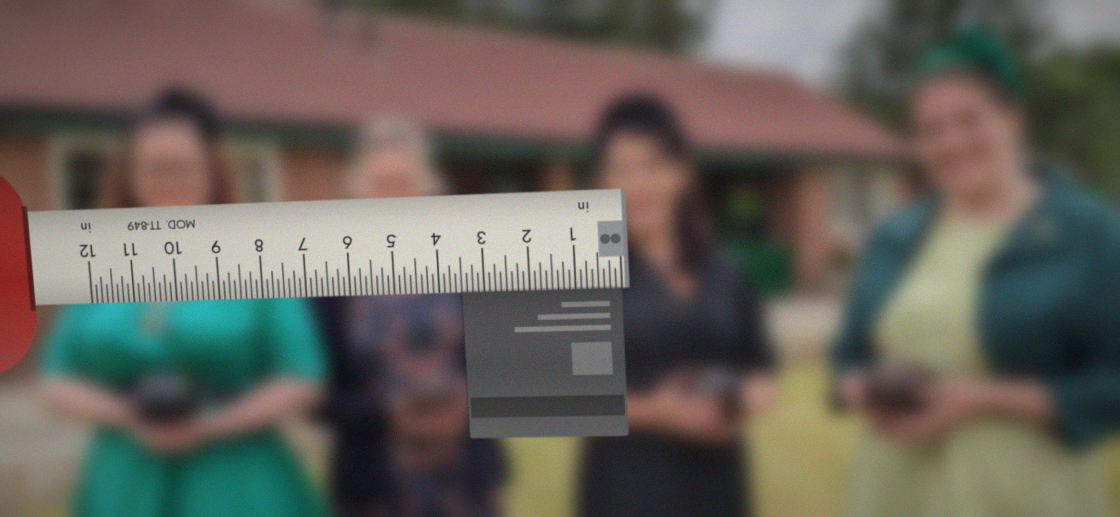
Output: 3.5,in
